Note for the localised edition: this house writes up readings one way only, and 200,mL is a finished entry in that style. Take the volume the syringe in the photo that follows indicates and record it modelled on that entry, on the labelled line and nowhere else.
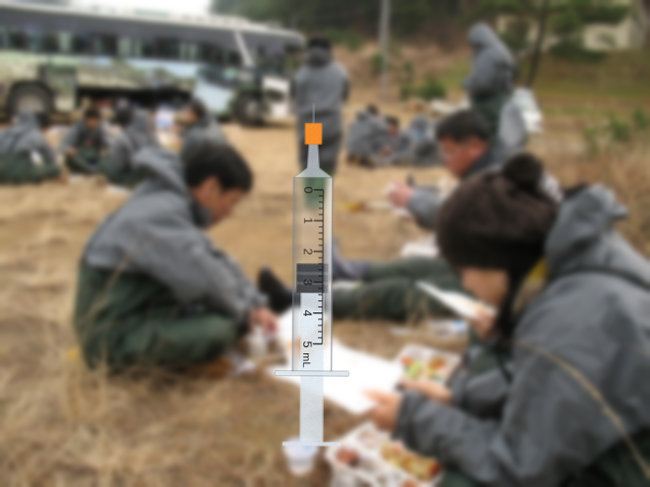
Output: 2.4,mL
